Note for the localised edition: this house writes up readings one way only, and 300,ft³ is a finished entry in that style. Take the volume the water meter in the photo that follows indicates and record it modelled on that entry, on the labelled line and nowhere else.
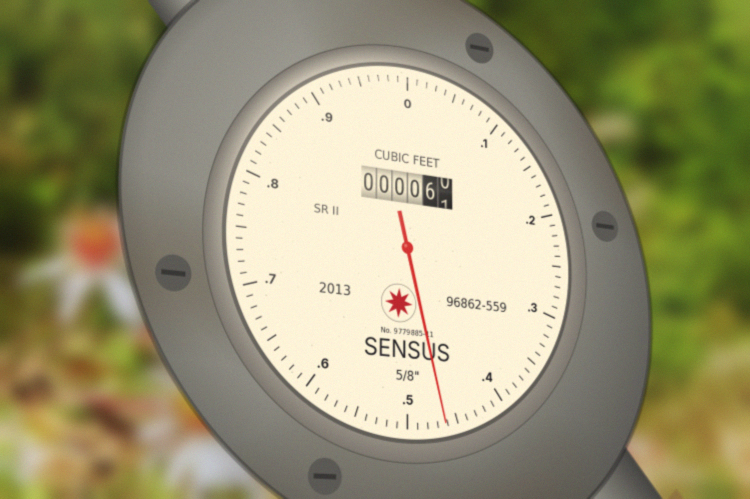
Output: 60.46,ft³
